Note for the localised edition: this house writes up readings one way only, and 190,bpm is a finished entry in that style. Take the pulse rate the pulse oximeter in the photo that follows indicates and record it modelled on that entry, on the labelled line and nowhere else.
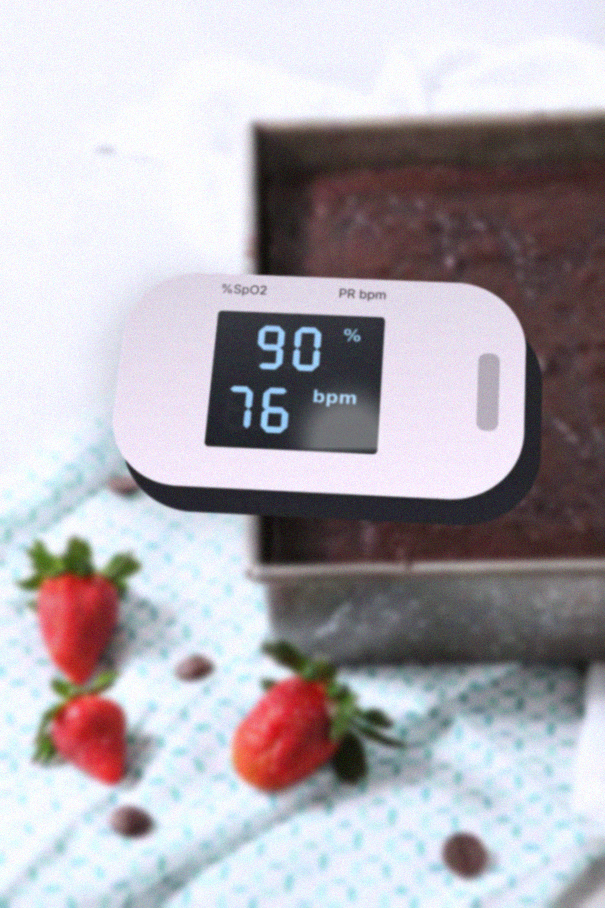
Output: 76,bpm
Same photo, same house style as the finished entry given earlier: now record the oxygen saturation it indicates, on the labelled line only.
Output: 90,%
